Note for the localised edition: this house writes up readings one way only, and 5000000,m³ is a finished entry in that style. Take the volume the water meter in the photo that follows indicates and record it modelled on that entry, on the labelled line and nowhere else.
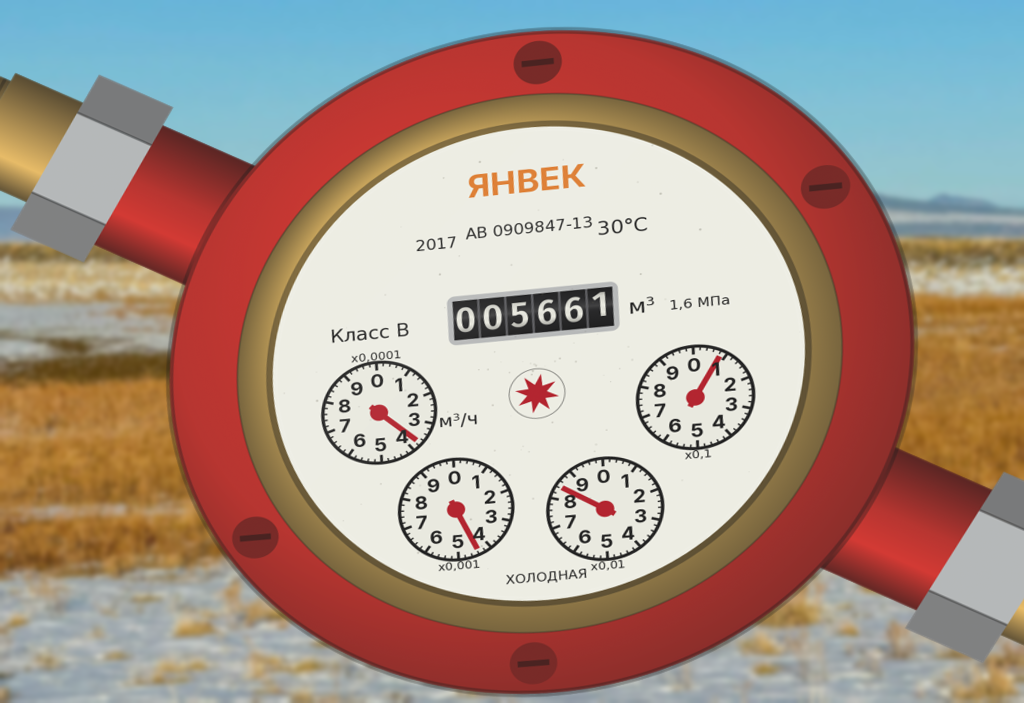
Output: 5661.0843,m³
